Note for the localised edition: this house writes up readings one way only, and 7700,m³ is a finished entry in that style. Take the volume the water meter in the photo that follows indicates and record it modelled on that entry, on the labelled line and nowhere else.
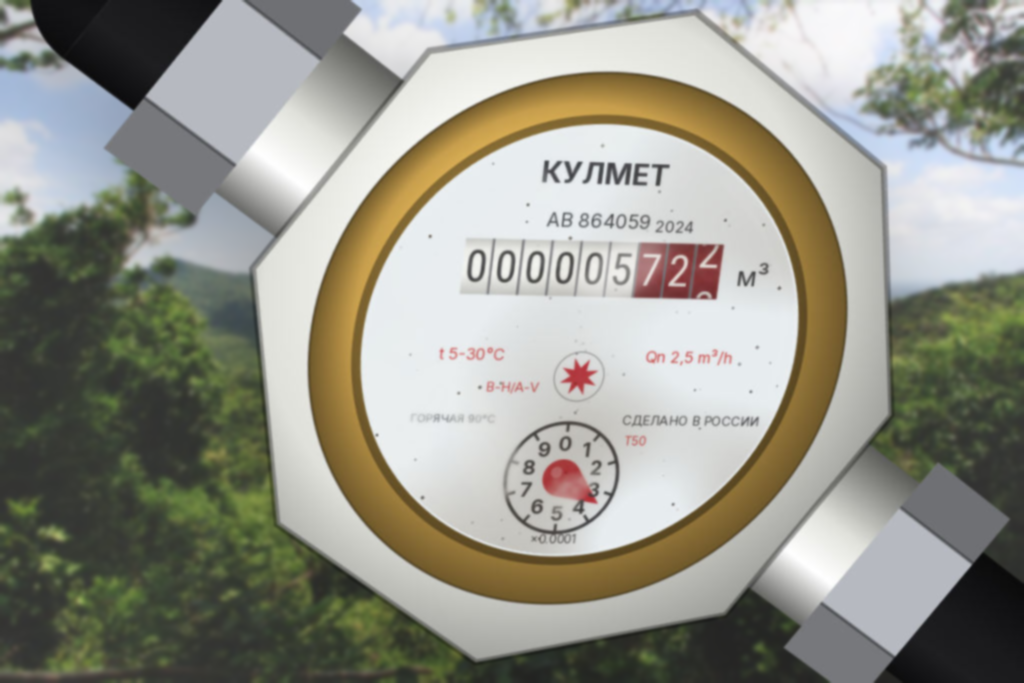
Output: 5.7223,m³
